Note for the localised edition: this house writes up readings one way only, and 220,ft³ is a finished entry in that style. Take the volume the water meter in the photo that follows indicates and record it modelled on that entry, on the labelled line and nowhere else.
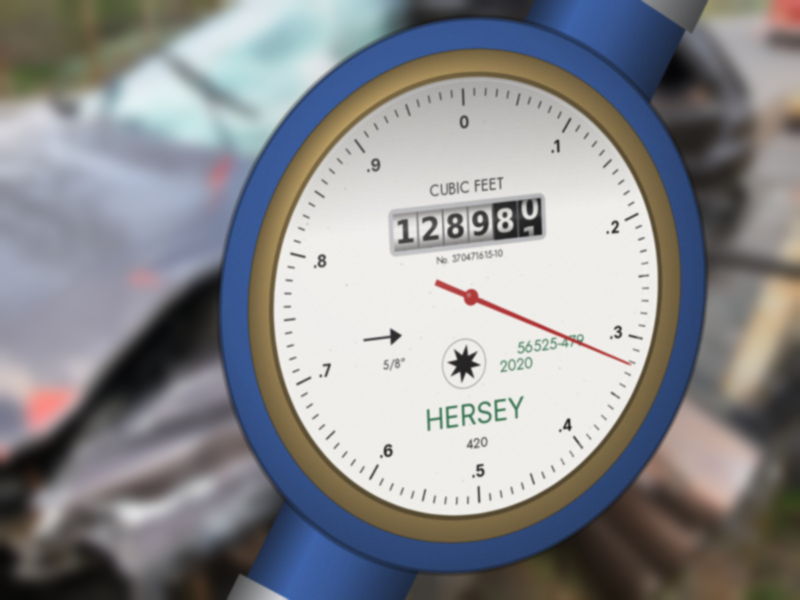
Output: 128980.32,ft³
